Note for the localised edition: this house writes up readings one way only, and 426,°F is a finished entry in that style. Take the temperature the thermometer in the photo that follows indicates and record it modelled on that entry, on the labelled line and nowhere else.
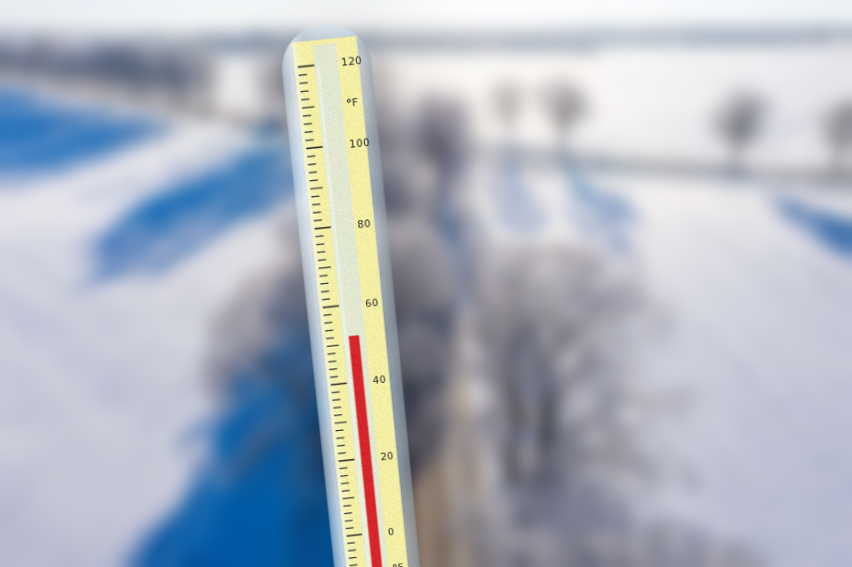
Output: 52,°F
